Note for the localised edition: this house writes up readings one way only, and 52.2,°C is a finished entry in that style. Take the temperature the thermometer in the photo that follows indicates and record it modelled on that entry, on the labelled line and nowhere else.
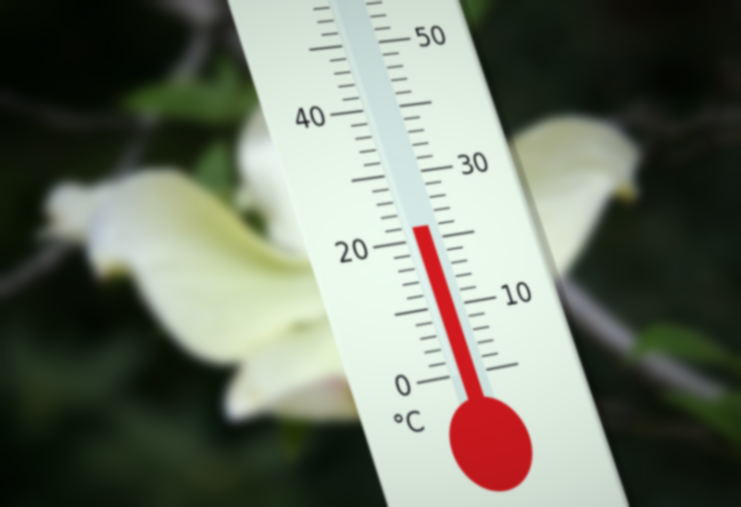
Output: 22,°C
